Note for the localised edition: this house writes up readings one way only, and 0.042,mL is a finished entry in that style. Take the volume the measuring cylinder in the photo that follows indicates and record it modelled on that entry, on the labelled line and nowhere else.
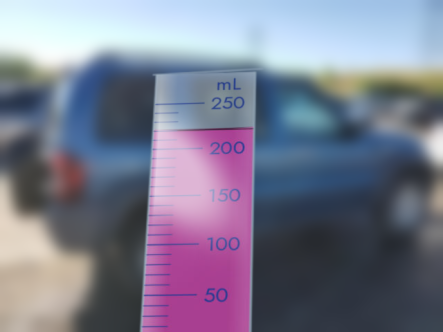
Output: 220,mL
